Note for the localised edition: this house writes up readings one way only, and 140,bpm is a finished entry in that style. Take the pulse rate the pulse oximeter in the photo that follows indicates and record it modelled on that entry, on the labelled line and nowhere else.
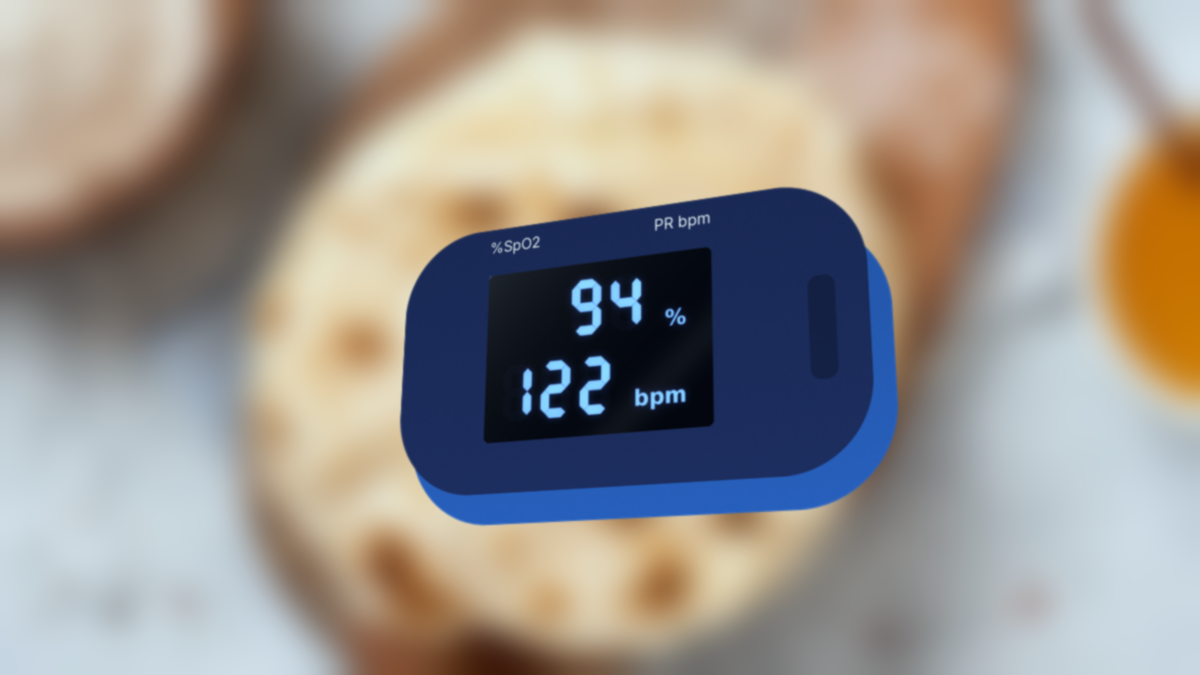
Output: 122,bpm
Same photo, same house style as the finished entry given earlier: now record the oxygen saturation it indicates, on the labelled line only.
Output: 94,%
